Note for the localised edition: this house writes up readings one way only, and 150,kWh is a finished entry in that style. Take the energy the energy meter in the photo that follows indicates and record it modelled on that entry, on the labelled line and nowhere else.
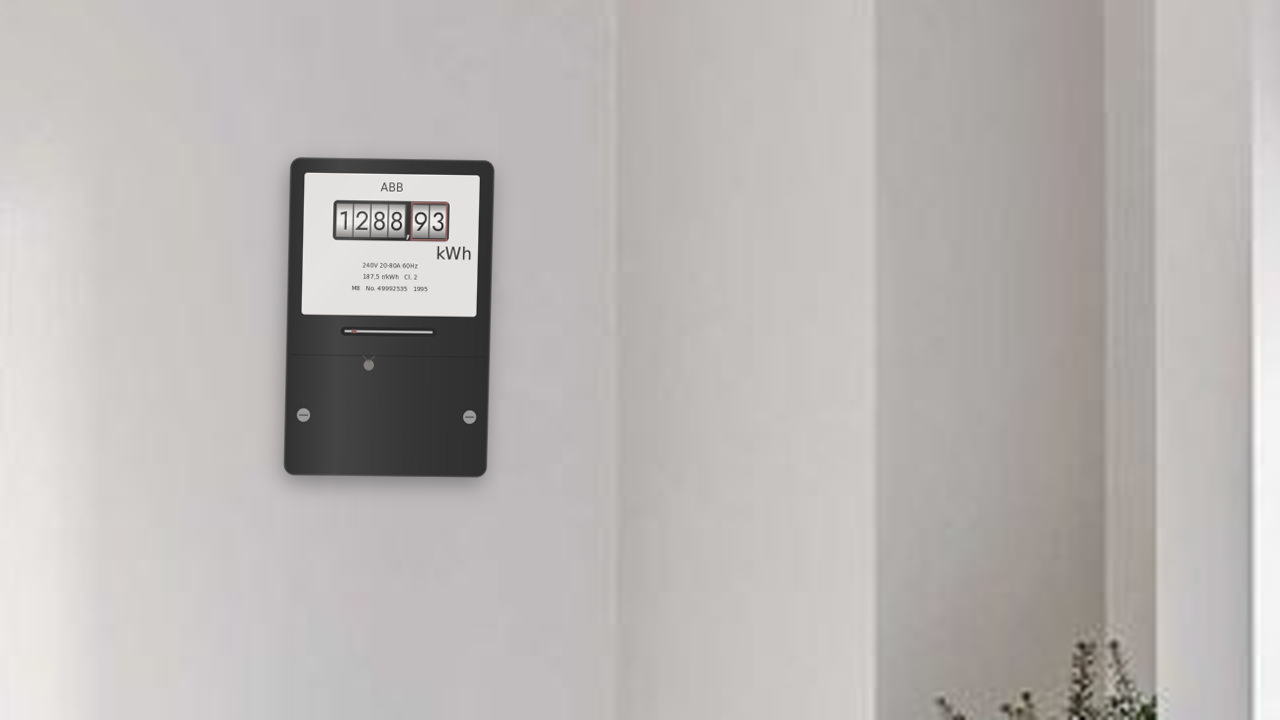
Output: 1288.93,kWh
